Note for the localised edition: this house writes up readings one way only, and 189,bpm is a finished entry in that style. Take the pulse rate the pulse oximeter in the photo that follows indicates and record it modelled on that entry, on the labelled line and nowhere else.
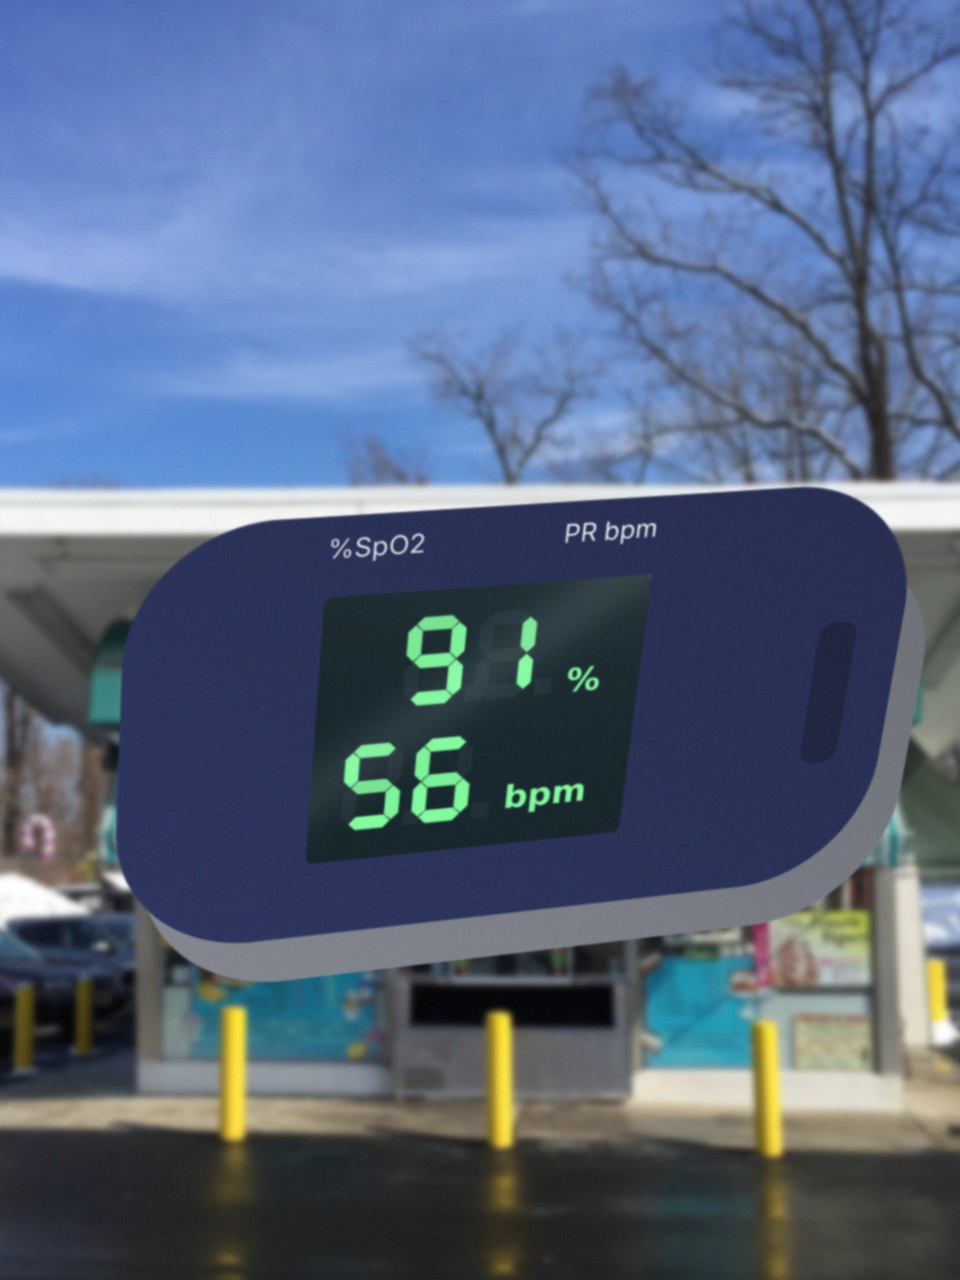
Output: 56,bpm
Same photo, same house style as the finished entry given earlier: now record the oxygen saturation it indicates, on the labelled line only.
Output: 91,%
